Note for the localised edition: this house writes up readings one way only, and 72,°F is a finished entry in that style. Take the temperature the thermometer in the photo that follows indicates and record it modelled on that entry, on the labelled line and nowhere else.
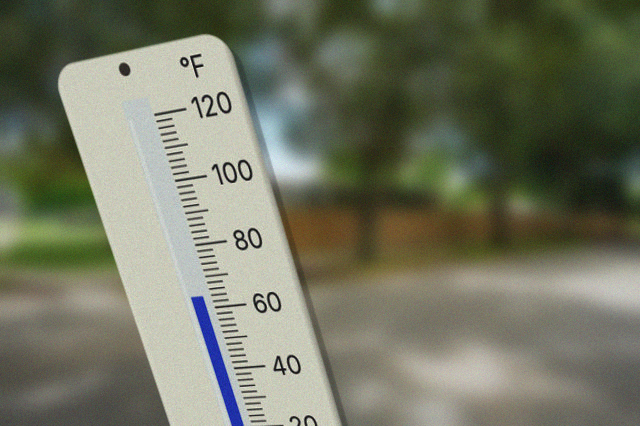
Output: 64,°F
